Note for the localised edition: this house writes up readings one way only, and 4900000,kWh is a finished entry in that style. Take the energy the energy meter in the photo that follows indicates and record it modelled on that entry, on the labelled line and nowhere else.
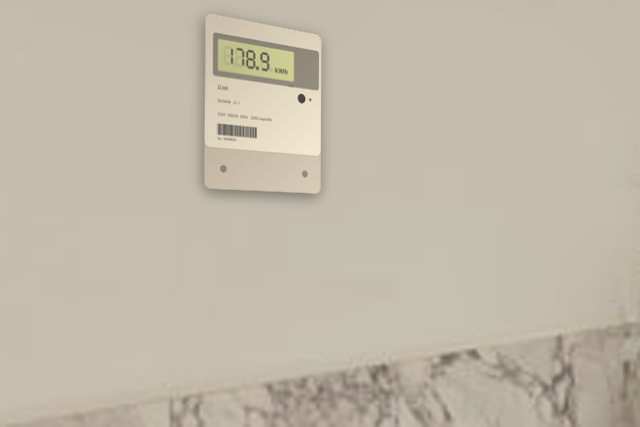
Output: 178.9,kWh
